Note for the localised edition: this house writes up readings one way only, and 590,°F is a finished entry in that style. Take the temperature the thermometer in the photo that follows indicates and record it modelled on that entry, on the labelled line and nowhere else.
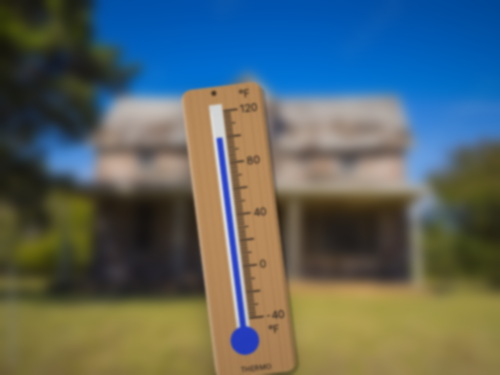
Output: 100,°F
